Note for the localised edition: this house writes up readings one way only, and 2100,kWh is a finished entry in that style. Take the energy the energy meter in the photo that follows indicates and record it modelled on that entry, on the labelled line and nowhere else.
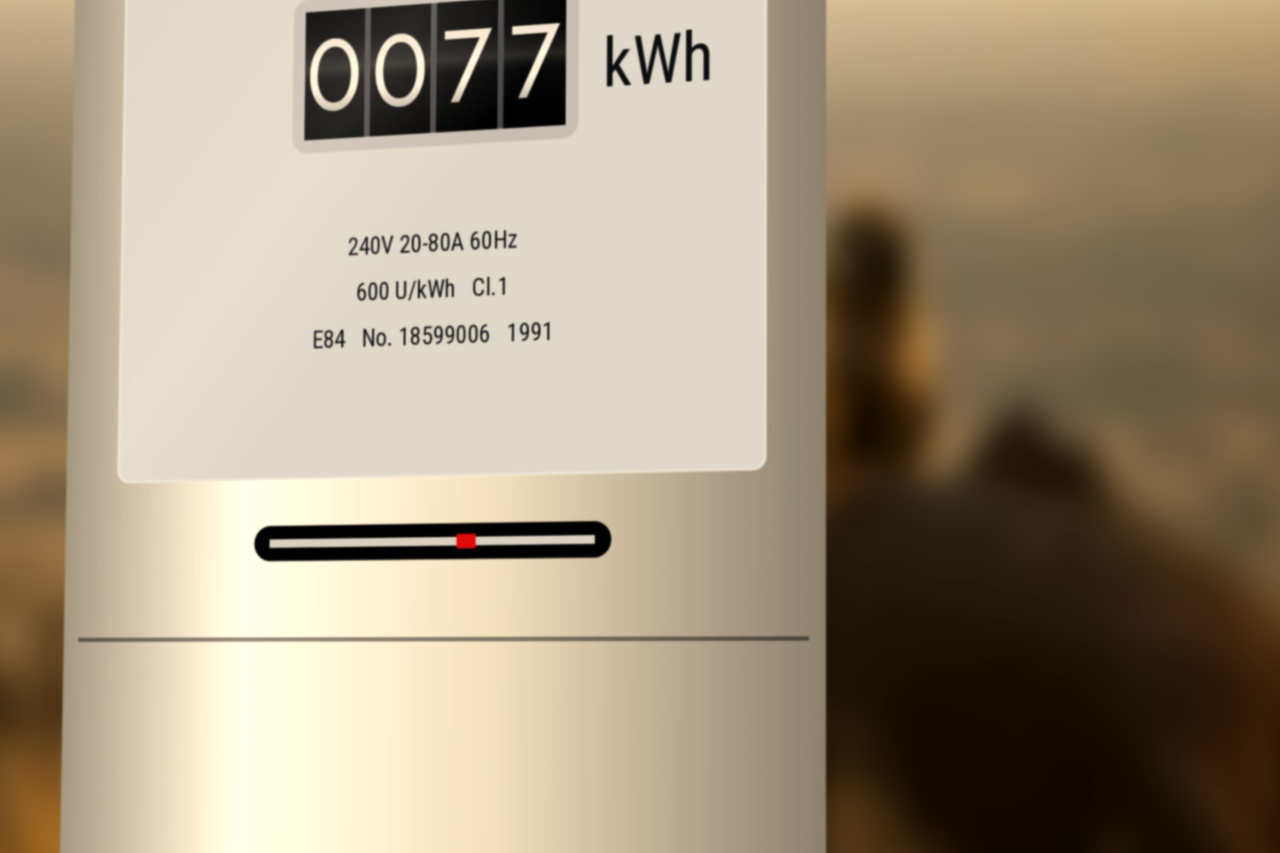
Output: 77,kWh
